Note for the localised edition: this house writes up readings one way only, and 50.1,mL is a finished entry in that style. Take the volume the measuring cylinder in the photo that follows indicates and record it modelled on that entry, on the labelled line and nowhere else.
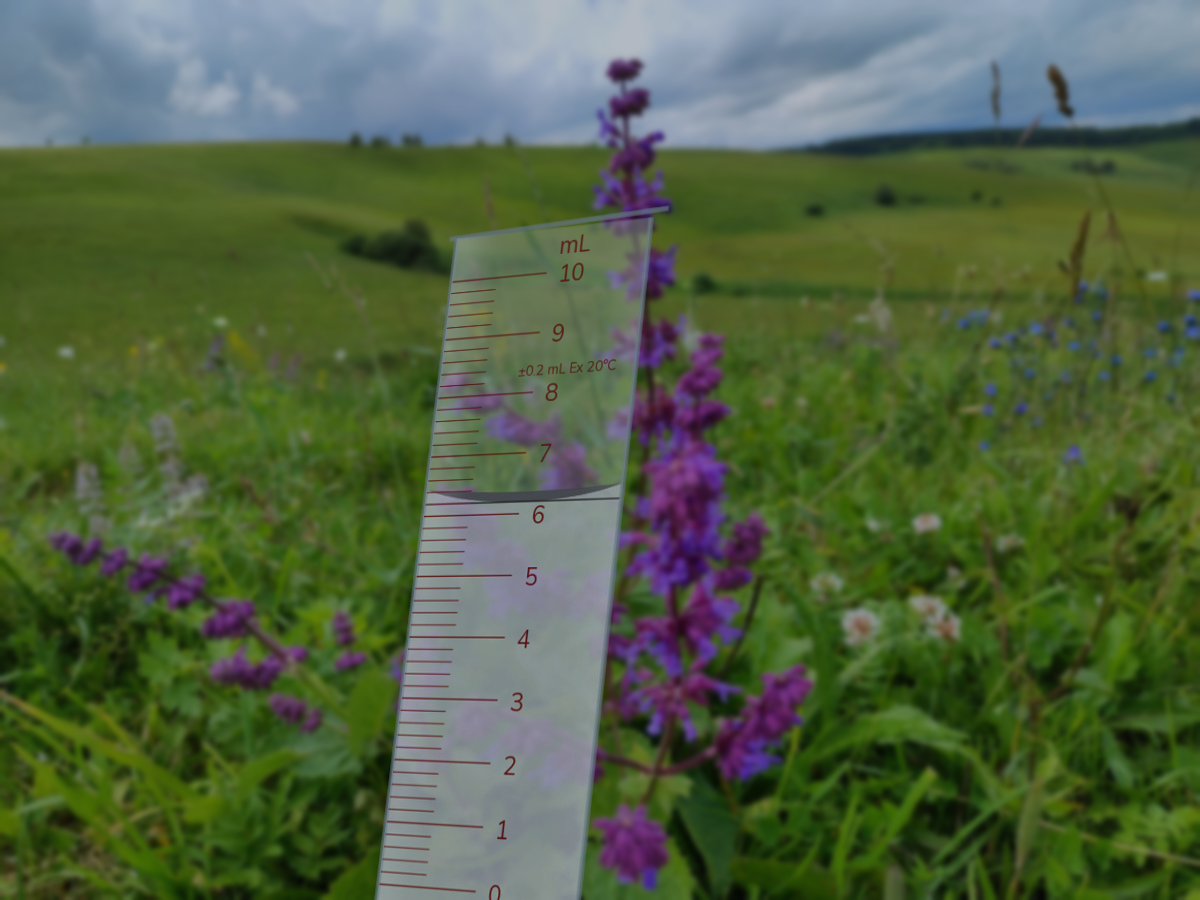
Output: 6.2,mL
